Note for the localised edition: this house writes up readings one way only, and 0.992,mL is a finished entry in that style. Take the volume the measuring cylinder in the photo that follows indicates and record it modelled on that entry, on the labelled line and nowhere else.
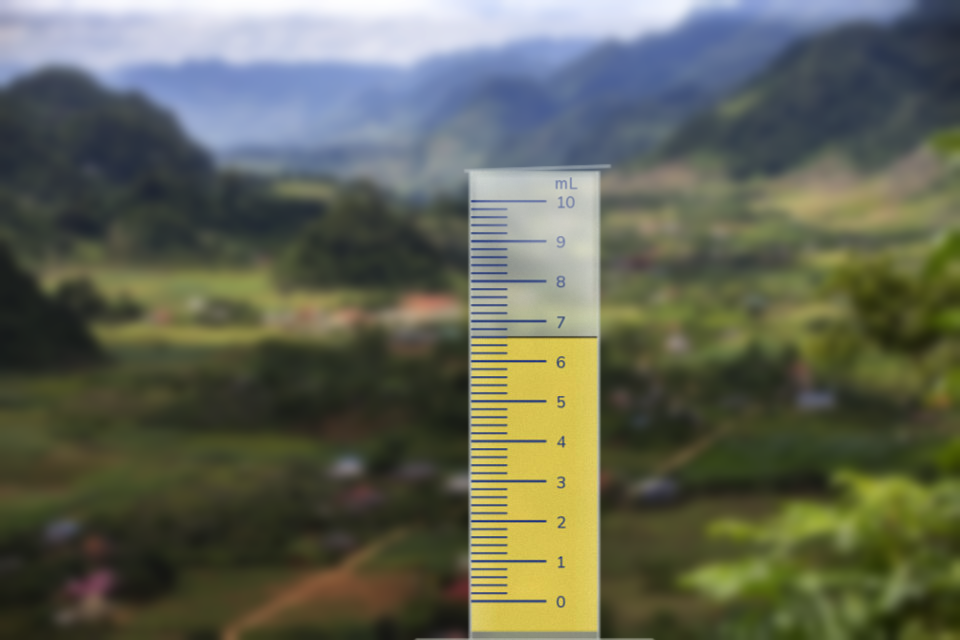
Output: 6.6,mL
